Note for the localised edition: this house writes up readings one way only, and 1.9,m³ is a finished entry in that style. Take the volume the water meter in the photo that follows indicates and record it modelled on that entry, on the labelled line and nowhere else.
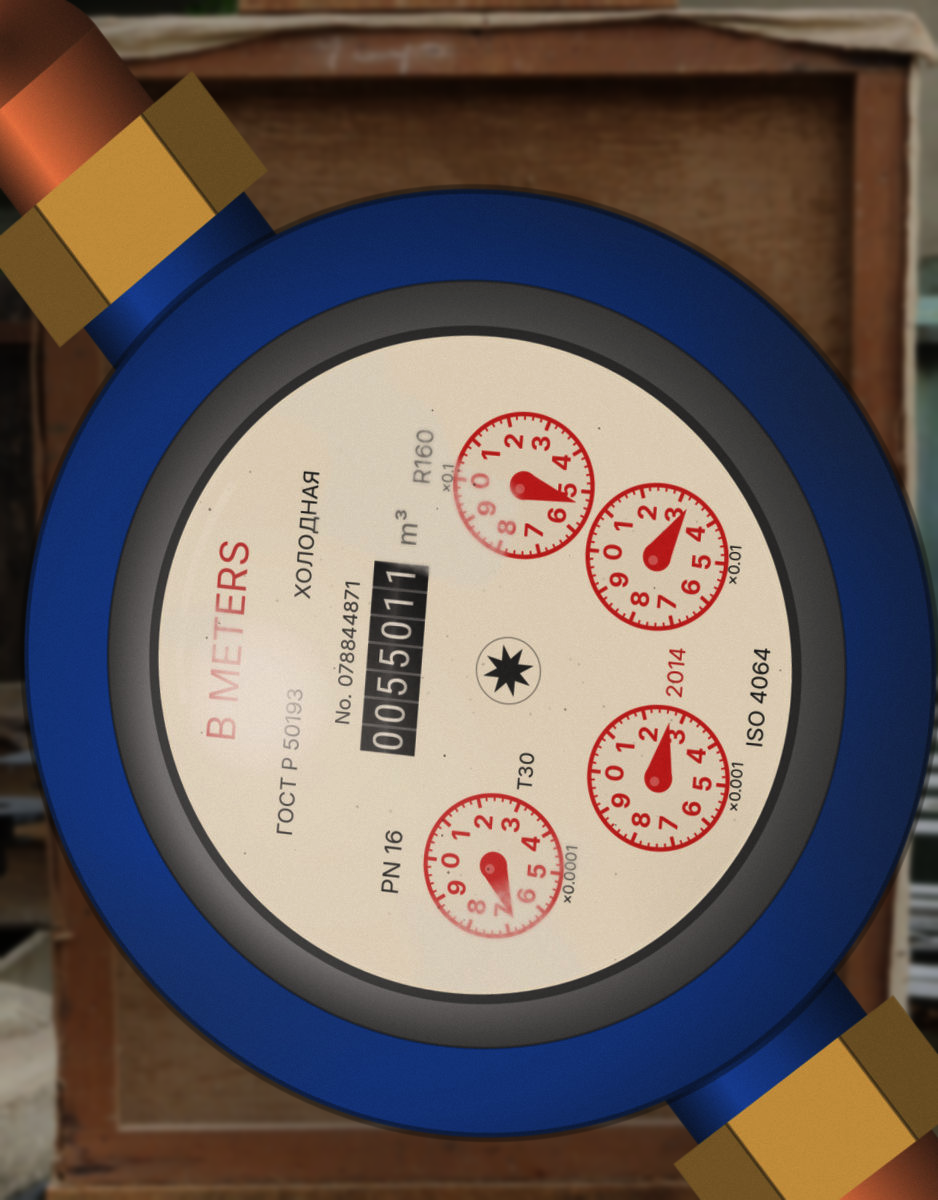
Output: 55011.5326,m³
